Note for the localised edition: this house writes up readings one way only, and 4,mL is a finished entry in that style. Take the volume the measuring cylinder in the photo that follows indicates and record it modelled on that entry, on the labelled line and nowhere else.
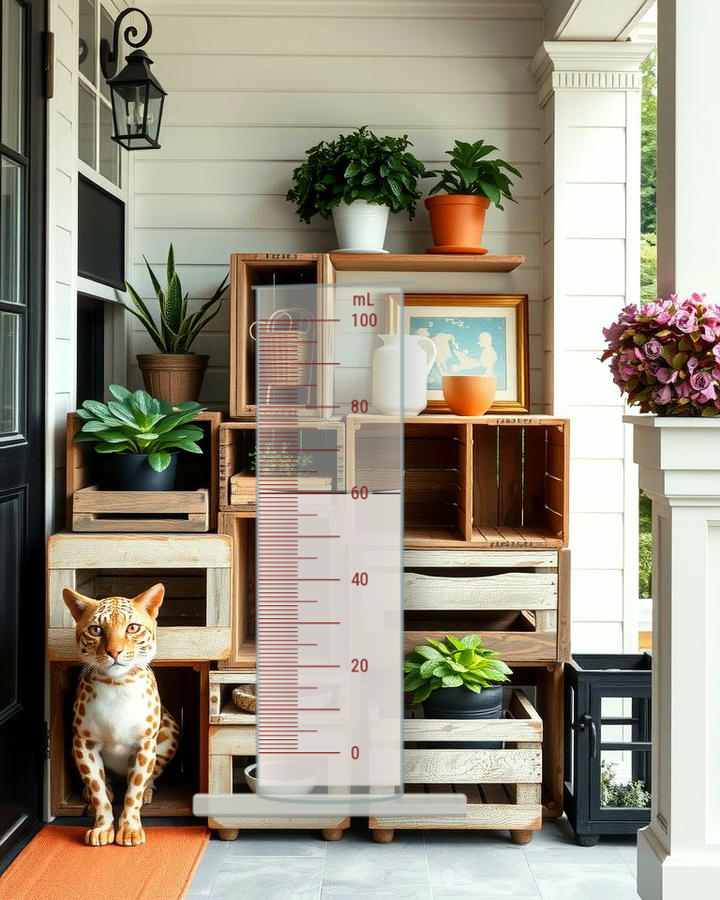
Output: 60,mL
